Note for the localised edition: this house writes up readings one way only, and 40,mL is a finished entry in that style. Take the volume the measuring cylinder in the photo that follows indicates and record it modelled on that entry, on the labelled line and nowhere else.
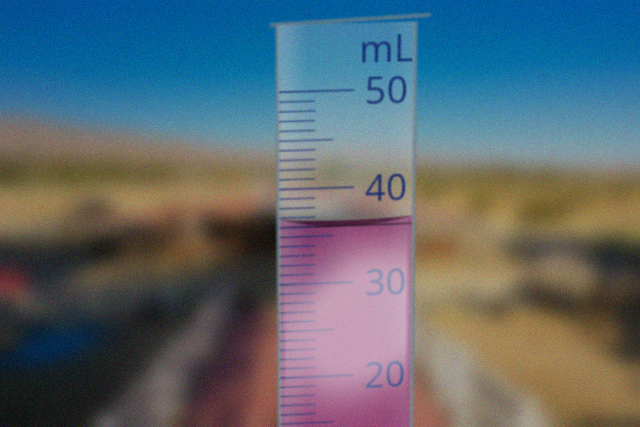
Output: 36,mL
